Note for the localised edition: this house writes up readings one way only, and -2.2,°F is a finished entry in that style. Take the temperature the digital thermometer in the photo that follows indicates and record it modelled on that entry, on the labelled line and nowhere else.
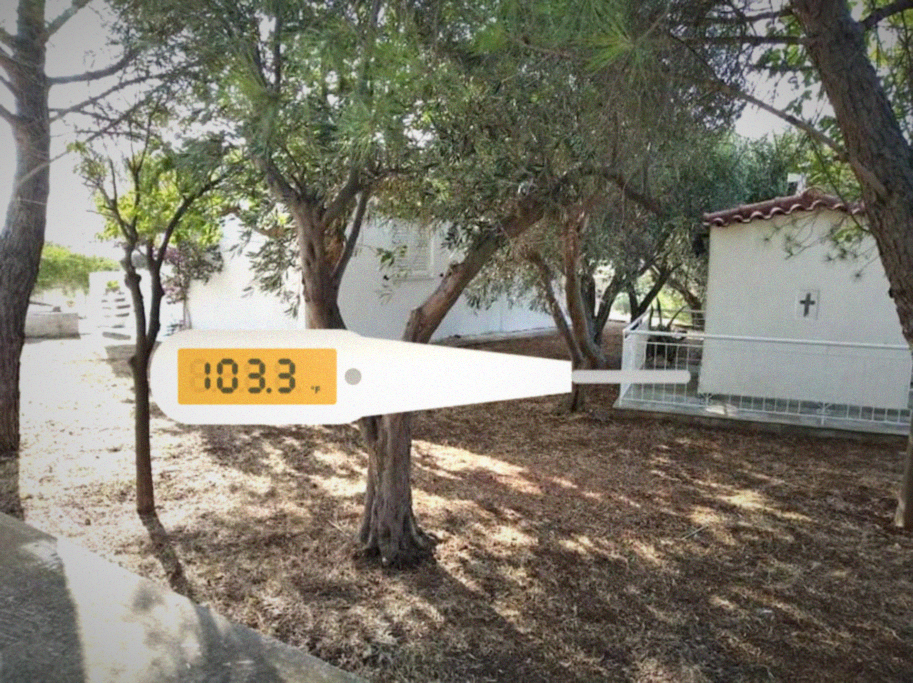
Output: 103.3,°F
